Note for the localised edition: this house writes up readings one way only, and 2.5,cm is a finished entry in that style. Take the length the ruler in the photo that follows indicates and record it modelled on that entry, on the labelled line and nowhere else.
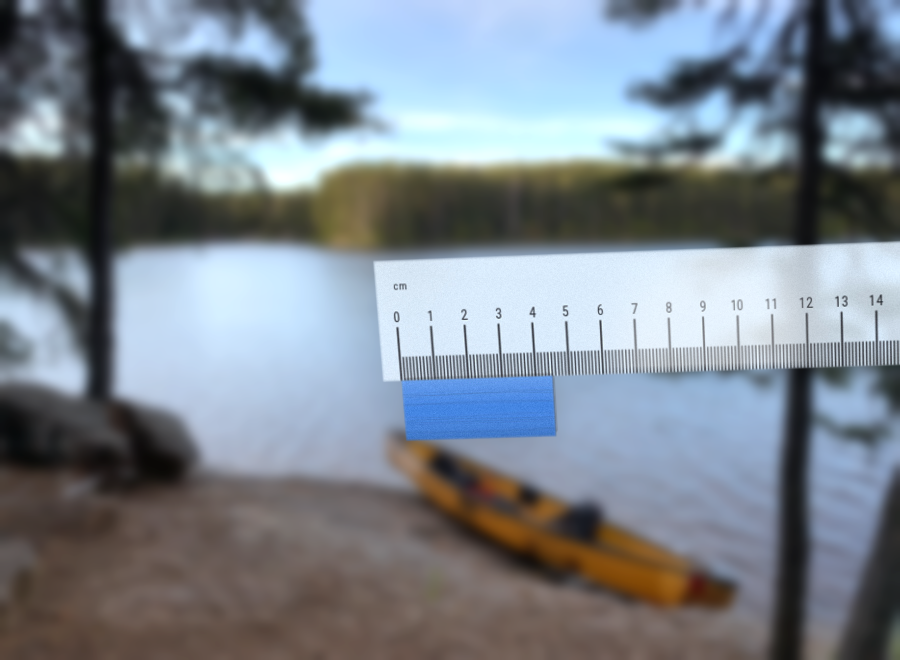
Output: 4.5,cm
